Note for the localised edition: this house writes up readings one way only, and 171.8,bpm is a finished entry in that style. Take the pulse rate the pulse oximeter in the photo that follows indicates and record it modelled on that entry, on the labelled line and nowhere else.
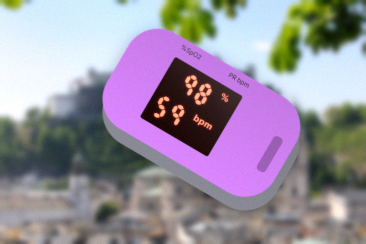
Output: 59,bpm
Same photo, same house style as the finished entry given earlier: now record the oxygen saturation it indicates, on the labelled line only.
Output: 98,%
